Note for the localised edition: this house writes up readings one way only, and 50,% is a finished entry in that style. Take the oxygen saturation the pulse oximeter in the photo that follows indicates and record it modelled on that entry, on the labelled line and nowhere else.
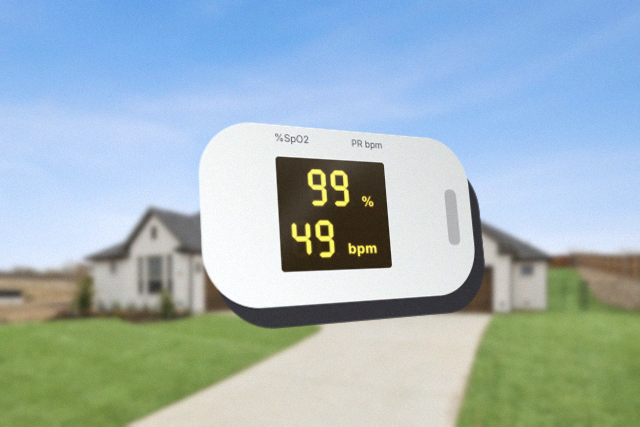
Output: 99,%
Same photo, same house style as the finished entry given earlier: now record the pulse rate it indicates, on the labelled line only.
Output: 49,bpm
